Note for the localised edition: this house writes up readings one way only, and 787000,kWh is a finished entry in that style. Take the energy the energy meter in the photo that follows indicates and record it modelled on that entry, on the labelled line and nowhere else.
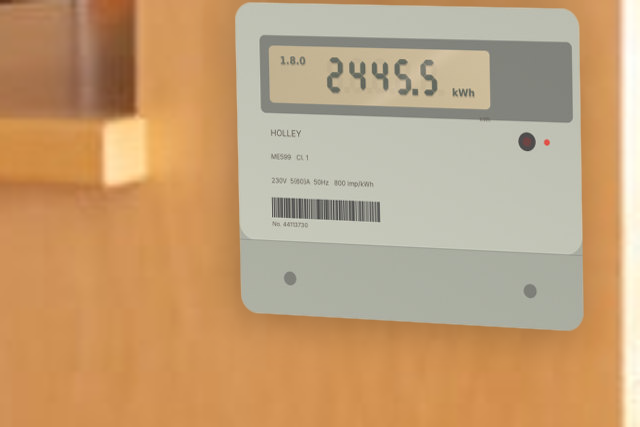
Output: 2445.5,kWh
